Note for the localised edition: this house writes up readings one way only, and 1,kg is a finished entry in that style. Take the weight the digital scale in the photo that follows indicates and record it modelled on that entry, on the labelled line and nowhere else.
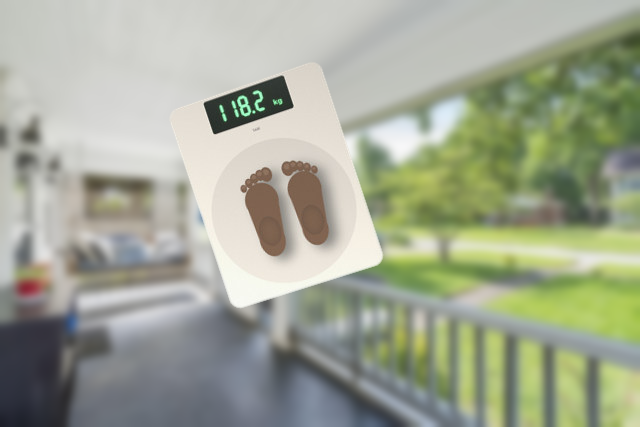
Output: 118.2,kg
